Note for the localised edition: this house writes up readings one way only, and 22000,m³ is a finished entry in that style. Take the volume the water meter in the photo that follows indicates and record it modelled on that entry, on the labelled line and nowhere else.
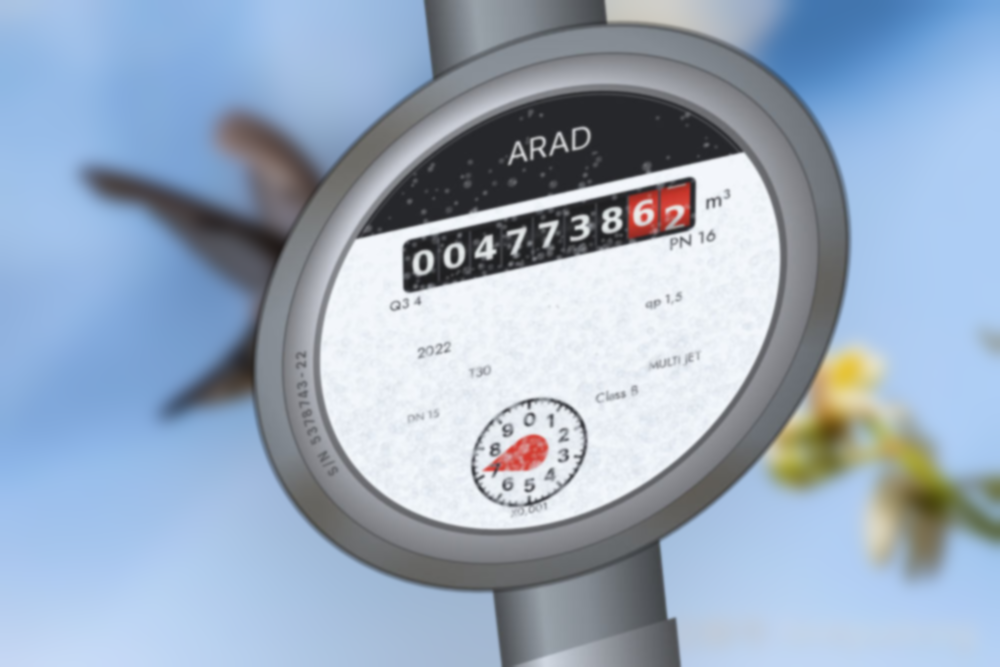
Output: 47738.617,m³
